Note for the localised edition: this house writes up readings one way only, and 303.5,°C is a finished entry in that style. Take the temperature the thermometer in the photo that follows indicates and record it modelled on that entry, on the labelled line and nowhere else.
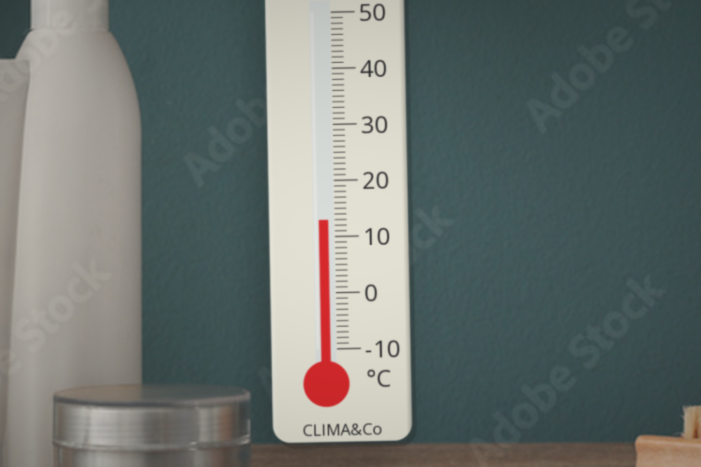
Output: 13,°C
